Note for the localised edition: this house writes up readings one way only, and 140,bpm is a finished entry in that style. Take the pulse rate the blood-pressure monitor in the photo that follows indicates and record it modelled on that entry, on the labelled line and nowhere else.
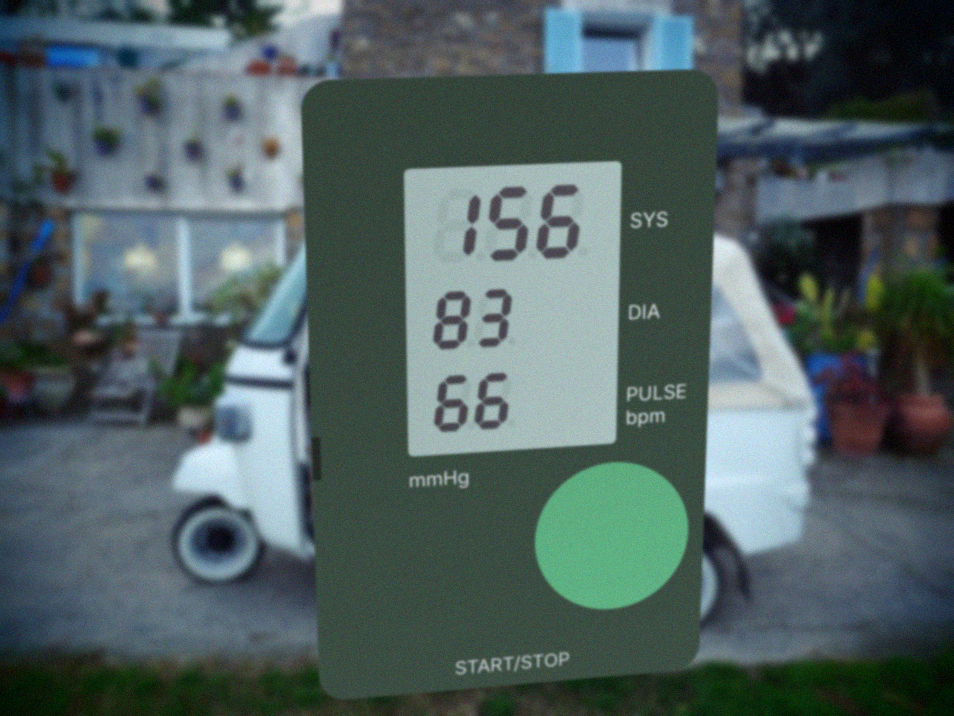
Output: 66,bpm
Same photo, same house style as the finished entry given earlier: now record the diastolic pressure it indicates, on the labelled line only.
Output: 83,mmHg
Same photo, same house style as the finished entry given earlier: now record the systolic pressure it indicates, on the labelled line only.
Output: 156,mmHg
